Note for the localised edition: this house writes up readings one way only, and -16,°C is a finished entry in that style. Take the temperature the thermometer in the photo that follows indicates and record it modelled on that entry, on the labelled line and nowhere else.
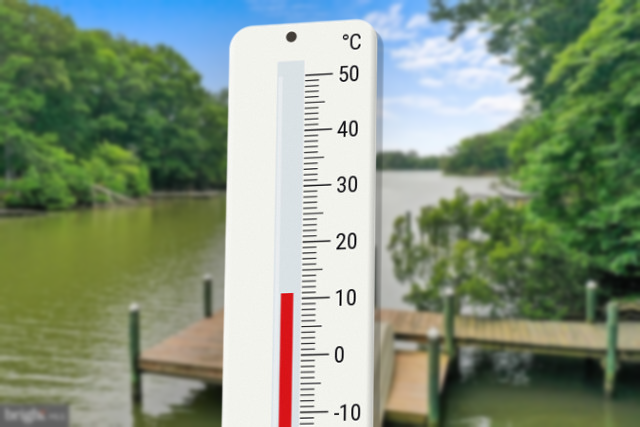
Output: 11,°C
